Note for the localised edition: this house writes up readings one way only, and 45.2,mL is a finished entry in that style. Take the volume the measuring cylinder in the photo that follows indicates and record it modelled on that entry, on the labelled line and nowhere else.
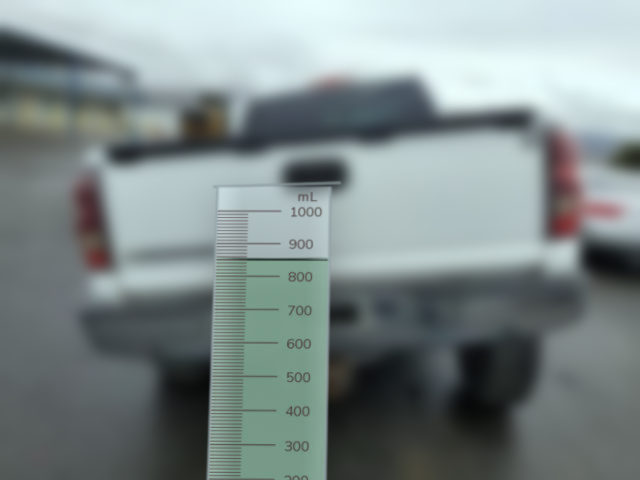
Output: 850,mL
